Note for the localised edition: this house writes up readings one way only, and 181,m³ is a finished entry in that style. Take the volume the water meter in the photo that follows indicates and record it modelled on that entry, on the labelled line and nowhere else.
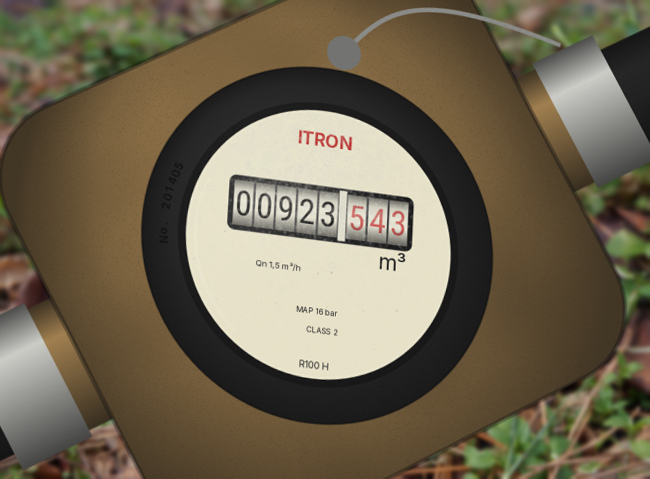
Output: 923.543,m³
